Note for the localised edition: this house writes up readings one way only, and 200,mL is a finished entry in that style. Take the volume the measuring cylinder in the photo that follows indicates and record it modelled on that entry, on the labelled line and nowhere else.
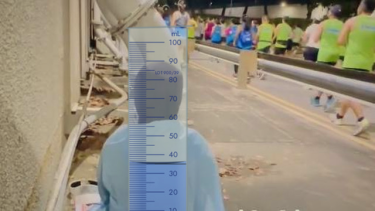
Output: 35,mL
